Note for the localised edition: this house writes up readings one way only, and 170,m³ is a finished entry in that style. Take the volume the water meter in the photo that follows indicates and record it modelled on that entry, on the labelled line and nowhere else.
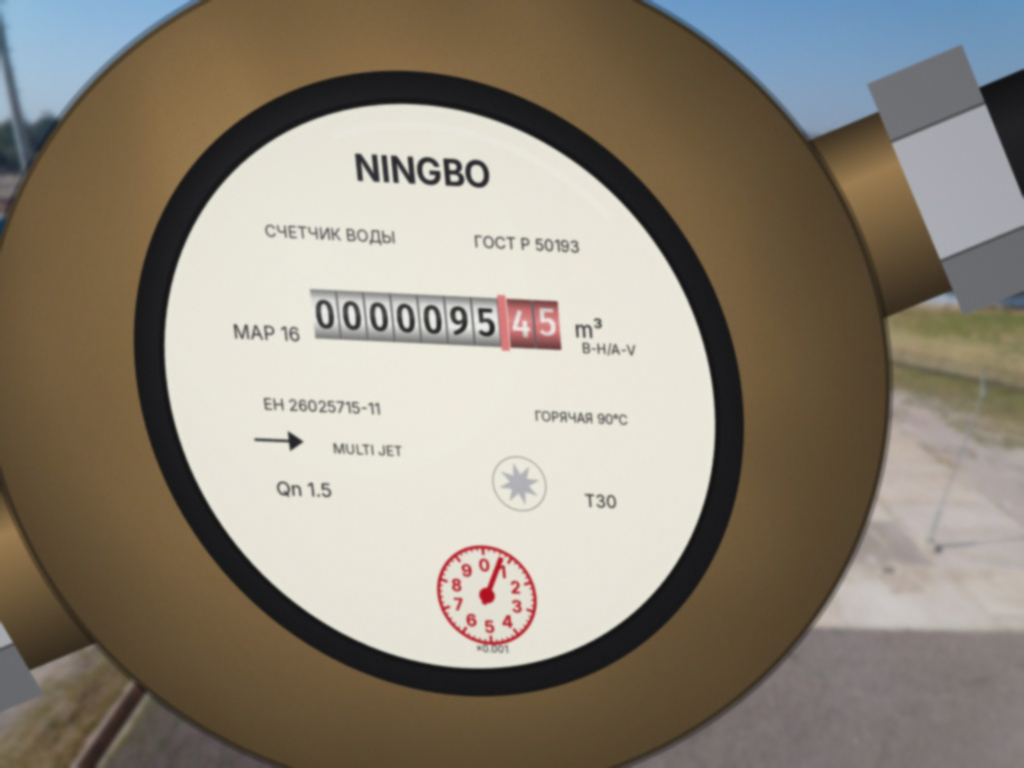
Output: 95.450,m³
